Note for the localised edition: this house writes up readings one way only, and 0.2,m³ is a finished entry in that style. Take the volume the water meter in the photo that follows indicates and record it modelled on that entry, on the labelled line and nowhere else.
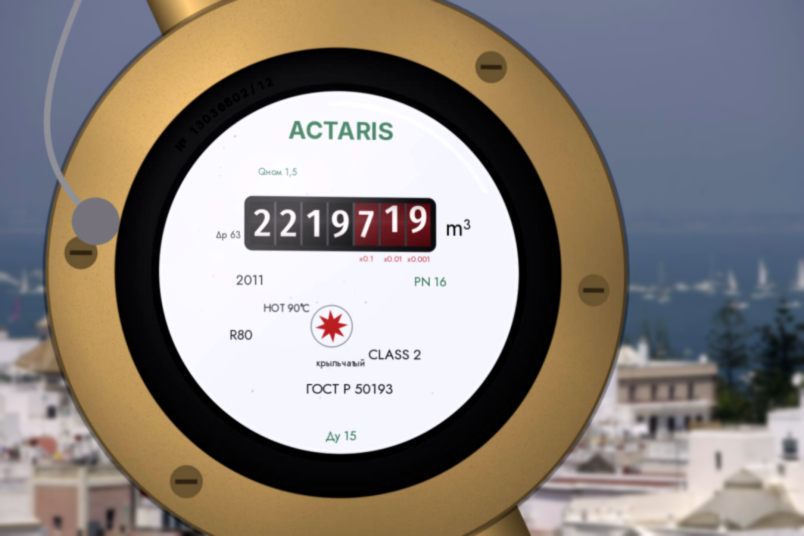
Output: 2219.719,m³
